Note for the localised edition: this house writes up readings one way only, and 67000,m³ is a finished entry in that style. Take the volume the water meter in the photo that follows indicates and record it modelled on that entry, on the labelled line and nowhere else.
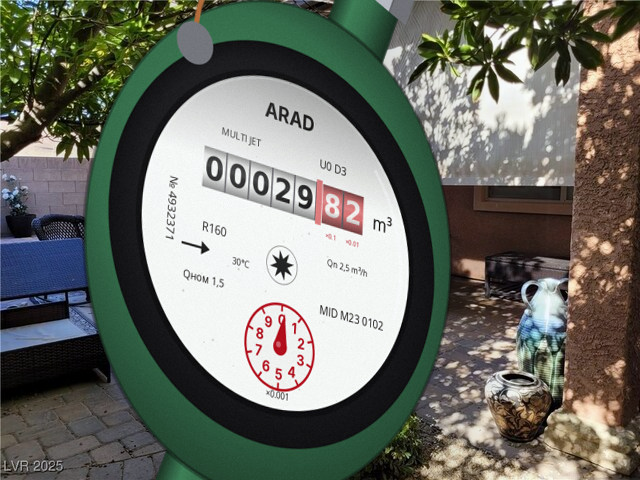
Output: 29.820,m³
